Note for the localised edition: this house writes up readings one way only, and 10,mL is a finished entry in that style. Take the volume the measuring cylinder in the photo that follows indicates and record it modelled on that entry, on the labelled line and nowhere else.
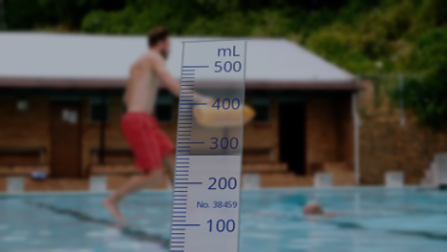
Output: 270,mL
